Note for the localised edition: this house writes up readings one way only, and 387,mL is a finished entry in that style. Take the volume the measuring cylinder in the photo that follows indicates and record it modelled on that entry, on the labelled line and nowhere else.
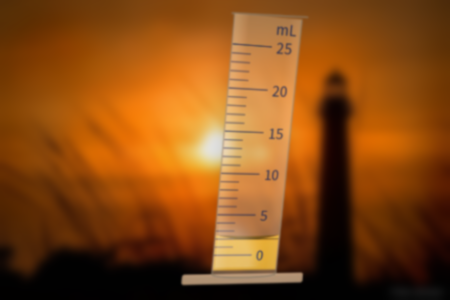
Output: 2,mL
